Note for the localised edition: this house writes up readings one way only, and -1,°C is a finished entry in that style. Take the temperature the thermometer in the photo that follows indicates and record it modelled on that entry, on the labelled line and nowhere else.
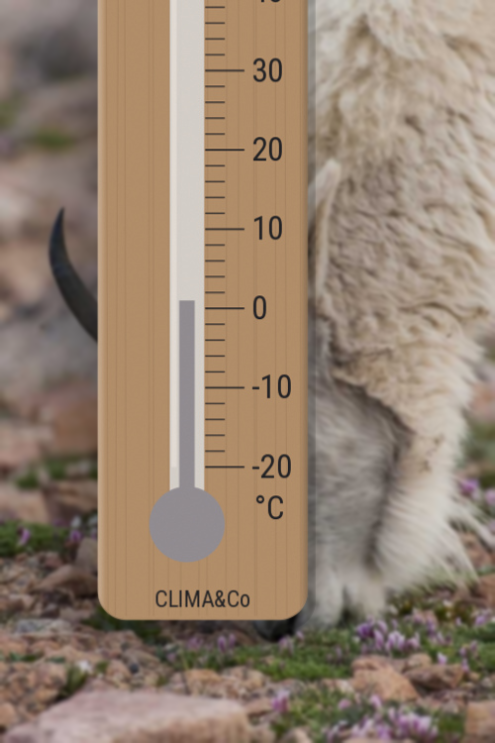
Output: 1,°C
